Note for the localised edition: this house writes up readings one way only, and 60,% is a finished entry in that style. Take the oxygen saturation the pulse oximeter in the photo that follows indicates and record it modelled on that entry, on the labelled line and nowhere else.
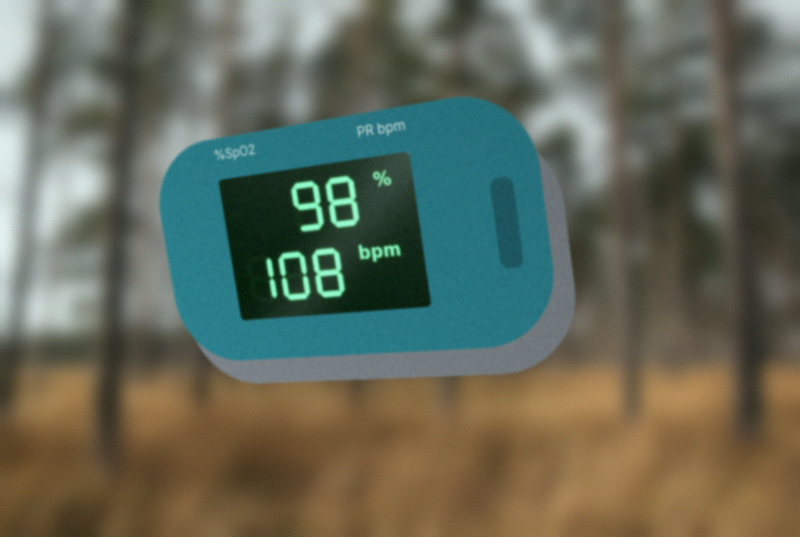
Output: 98,%
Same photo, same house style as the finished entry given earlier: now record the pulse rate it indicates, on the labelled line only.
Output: 108,bpm
